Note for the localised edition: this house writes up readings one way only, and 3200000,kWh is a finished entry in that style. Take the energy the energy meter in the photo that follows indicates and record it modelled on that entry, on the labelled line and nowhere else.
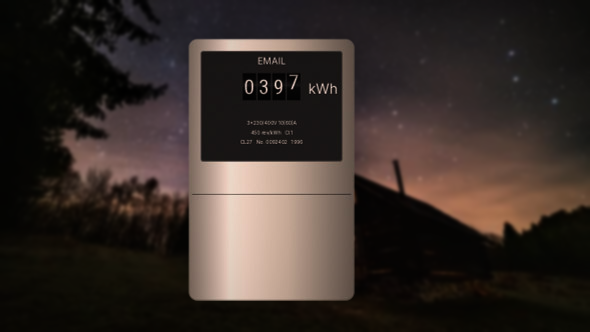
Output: 397,kWh
